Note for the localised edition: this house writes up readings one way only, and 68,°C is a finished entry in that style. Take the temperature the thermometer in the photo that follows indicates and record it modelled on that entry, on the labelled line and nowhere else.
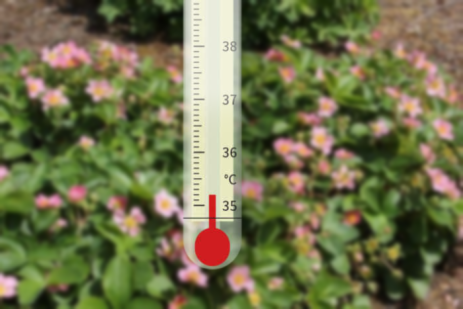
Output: 35.2,°C
